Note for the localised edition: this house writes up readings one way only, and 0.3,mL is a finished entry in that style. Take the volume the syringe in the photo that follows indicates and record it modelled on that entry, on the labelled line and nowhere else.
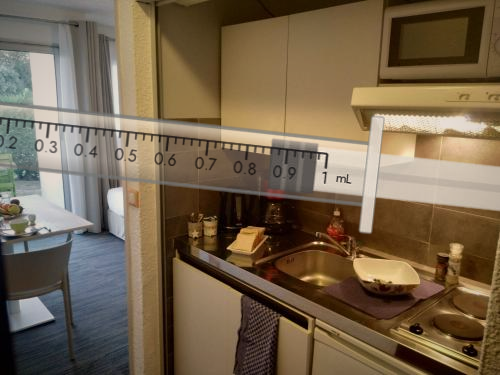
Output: 0.86,mL
